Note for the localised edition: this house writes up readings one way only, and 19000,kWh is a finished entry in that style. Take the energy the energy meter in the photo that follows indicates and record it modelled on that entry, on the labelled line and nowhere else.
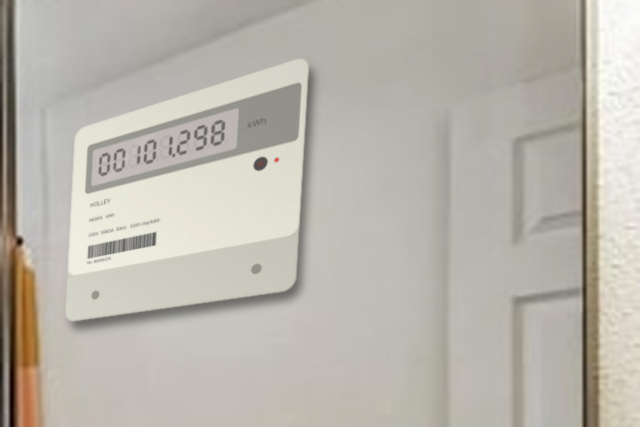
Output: 101.298,kWh
